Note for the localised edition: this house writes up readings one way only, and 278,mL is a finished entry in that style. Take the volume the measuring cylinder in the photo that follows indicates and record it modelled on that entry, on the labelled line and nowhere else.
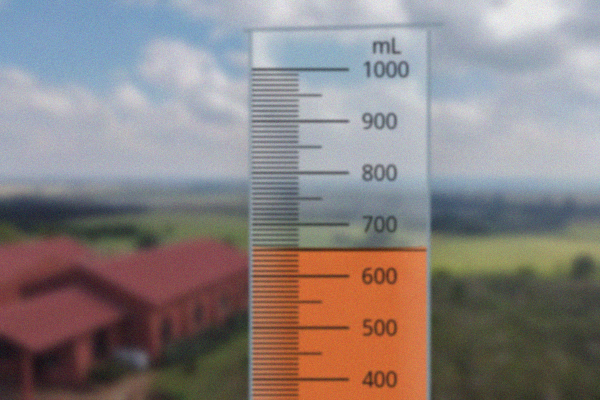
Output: 650,mL
